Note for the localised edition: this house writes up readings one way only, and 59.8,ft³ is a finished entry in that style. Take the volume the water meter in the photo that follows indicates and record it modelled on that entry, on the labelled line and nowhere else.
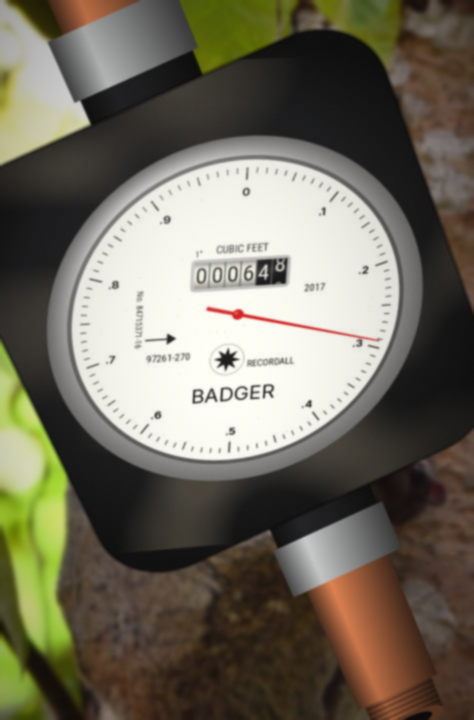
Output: 648.29,ft³
